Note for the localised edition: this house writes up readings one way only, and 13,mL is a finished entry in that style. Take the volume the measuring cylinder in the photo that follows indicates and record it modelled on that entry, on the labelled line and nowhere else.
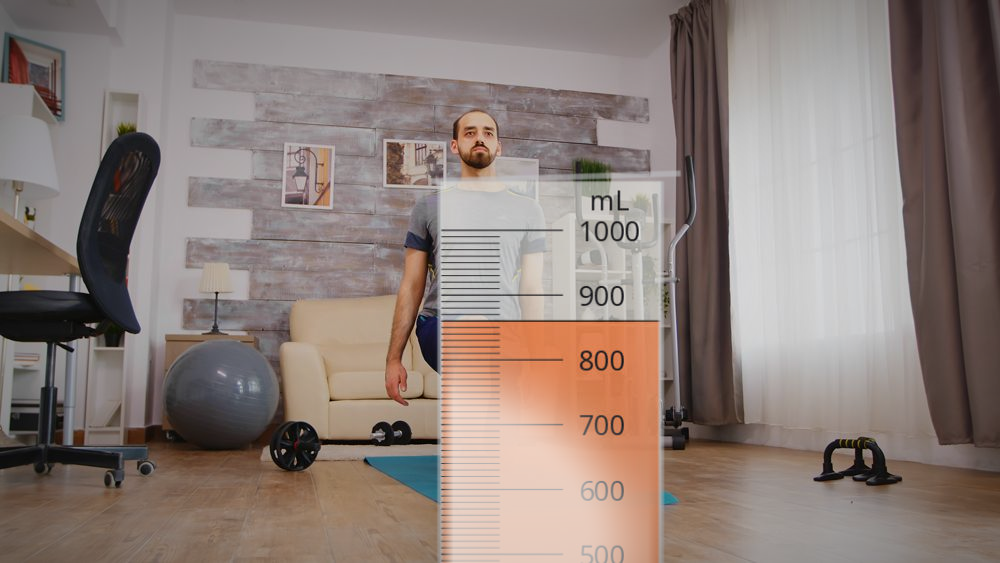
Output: 860,mL
